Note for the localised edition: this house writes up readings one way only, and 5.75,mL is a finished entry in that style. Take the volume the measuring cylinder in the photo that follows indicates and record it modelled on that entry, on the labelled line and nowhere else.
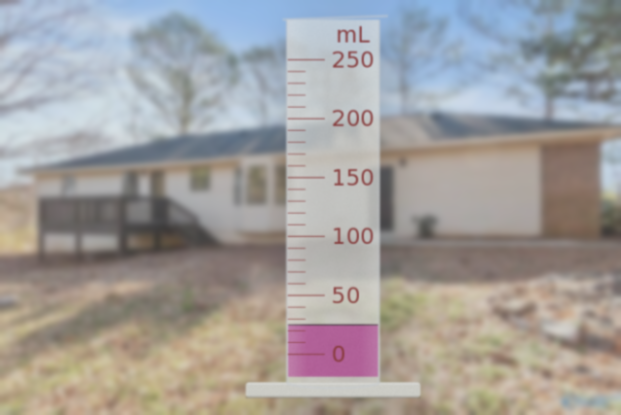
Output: 25,mL
